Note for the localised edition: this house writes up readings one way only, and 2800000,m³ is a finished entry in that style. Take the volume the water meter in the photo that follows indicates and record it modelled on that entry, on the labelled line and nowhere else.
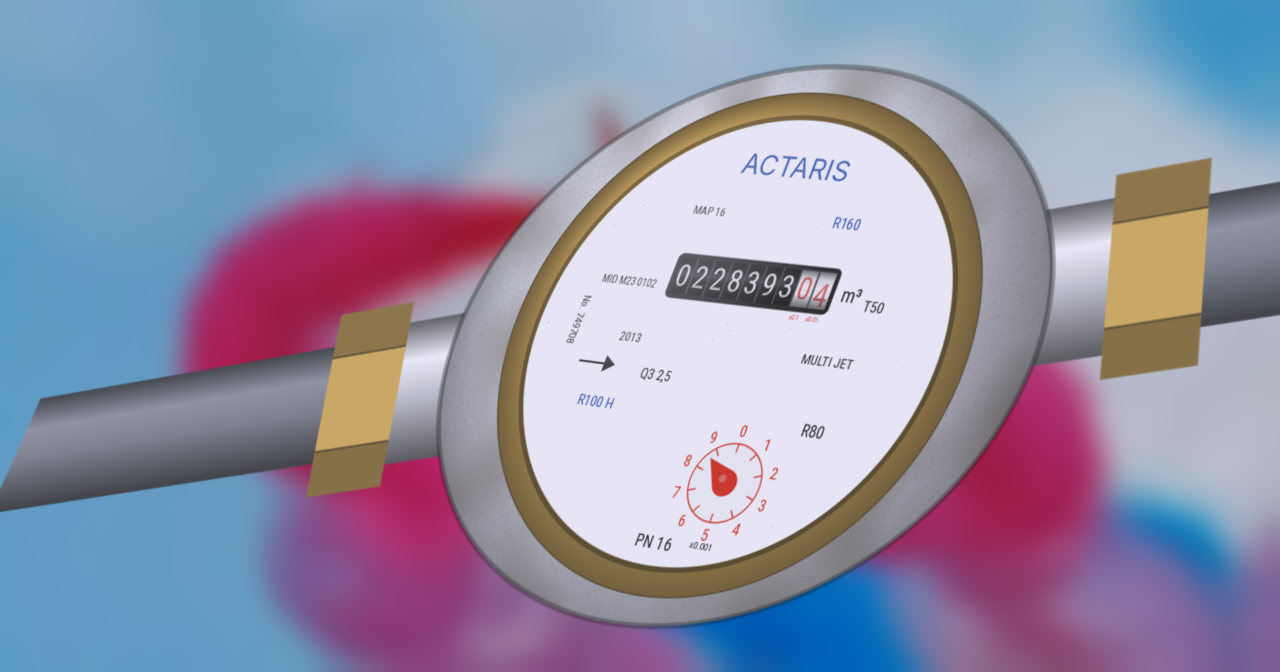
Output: 228393.038,m³
